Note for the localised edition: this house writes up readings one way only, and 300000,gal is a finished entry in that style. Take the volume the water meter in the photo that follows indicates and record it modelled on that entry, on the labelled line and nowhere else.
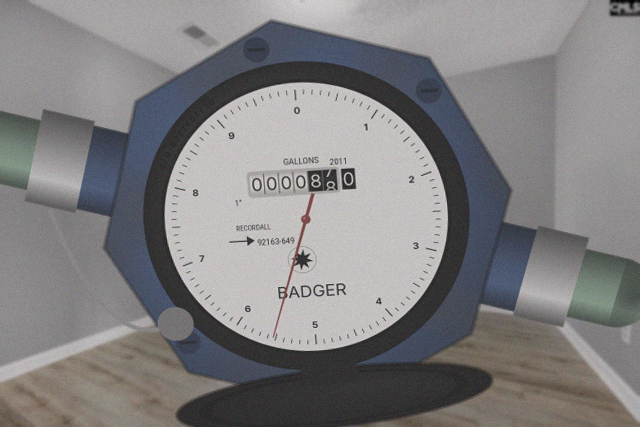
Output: 875.5,gal
